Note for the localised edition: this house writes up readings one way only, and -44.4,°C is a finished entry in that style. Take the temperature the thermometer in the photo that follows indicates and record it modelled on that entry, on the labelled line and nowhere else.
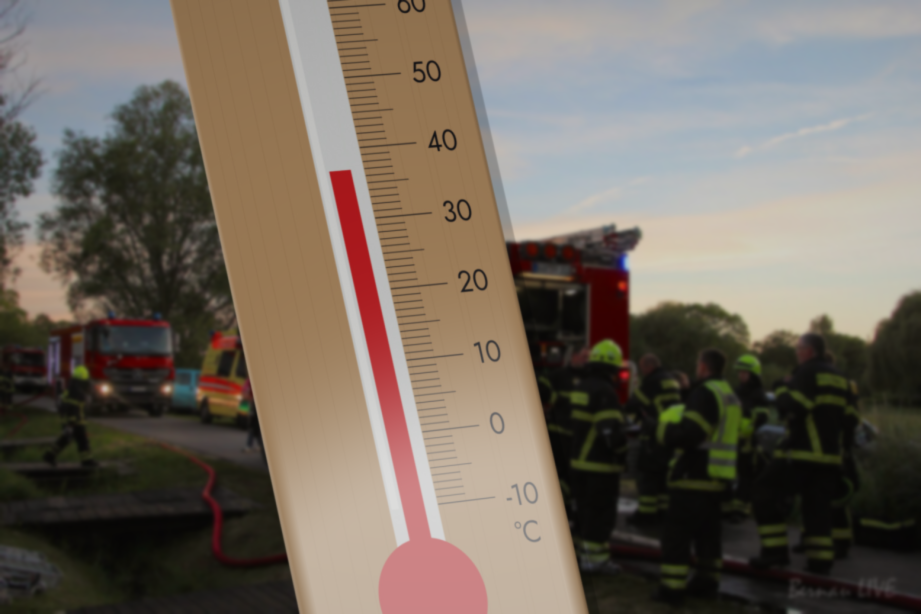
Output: 37,°C
